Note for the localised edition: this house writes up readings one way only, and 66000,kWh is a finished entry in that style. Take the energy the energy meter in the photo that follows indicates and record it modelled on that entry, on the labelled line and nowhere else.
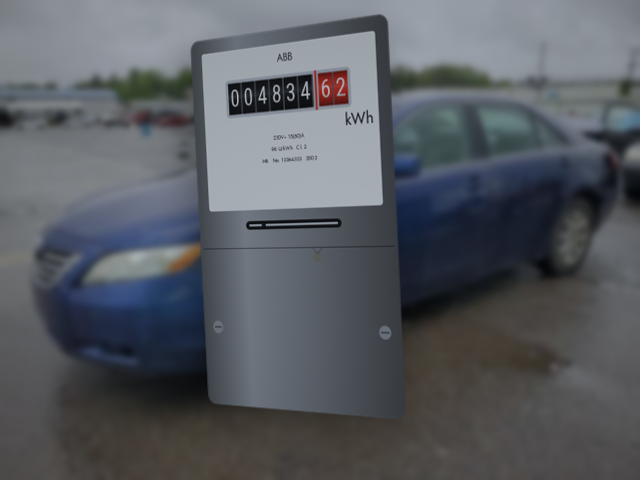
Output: 4834.62,kWh
